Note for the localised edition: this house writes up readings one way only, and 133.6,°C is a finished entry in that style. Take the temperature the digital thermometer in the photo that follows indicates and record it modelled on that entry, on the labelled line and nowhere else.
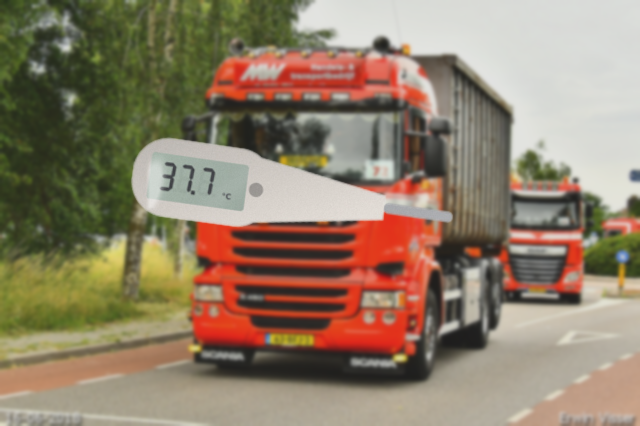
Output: 37.7,°C
